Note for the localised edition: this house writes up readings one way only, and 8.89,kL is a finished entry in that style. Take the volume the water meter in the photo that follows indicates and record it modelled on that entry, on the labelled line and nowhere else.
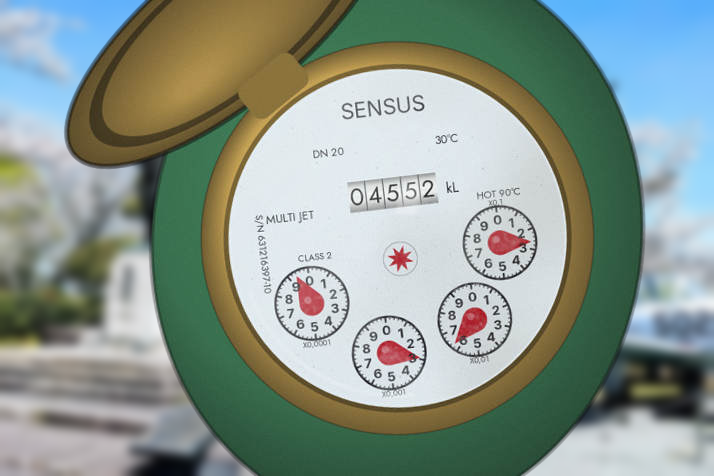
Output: 4552.2629,kL
